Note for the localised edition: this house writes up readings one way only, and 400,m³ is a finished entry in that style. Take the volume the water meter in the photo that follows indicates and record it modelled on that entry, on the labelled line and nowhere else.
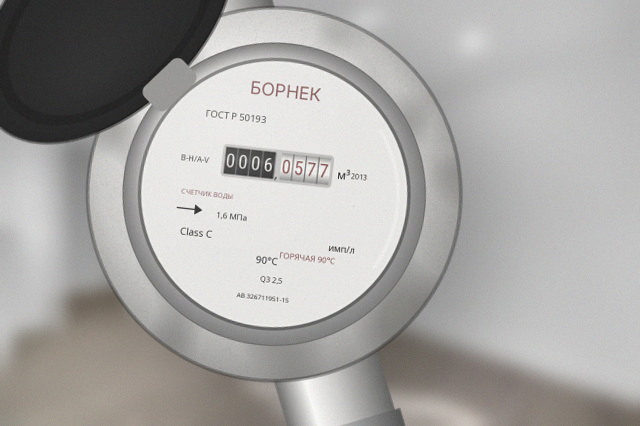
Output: 6.0577,m³
